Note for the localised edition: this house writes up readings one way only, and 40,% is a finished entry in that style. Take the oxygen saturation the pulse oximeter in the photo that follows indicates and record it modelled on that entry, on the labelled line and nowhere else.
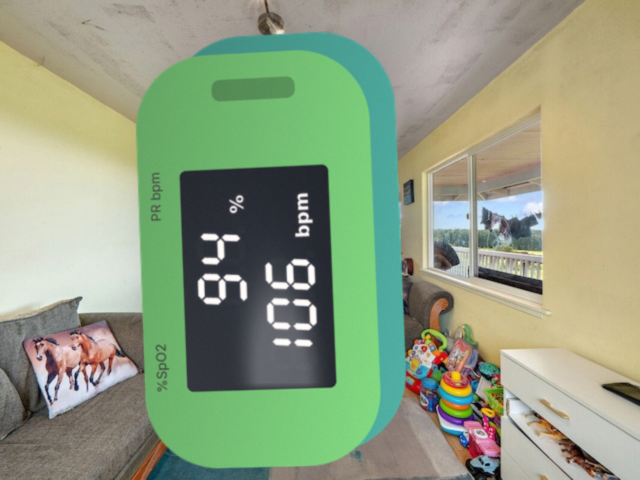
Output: 94,%
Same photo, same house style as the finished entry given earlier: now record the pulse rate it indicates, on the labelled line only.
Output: 106,bpm
